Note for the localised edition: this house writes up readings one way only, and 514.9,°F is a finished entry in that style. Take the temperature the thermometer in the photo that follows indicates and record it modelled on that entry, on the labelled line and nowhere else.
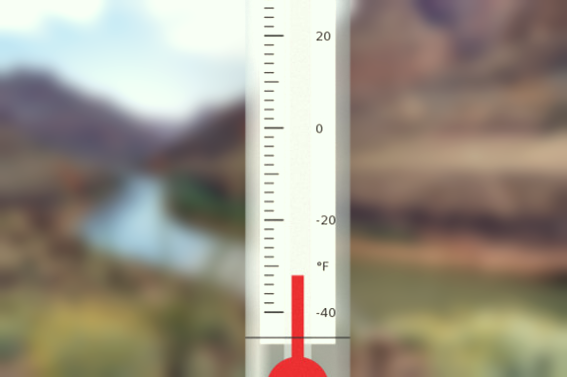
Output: -32,°F
